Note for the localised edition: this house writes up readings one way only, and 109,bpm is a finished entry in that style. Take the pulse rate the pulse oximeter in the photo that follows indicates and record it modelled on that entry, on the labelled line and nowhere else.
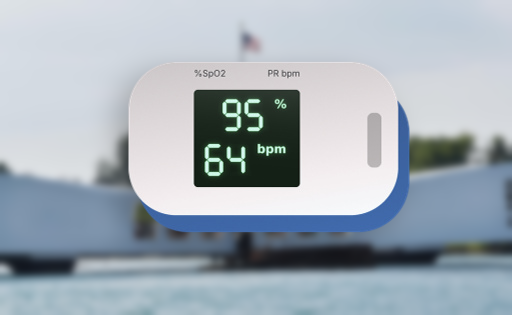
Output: 64,bpm
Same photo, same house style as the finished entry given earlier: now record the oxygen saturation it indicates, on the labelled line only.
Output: 95,%
